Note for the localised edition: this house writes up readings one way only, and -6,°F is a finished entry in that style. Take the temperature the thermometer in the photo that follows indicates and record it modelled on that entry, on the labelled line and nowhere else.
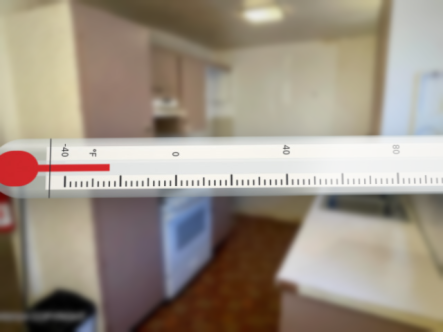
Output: -24,°F
